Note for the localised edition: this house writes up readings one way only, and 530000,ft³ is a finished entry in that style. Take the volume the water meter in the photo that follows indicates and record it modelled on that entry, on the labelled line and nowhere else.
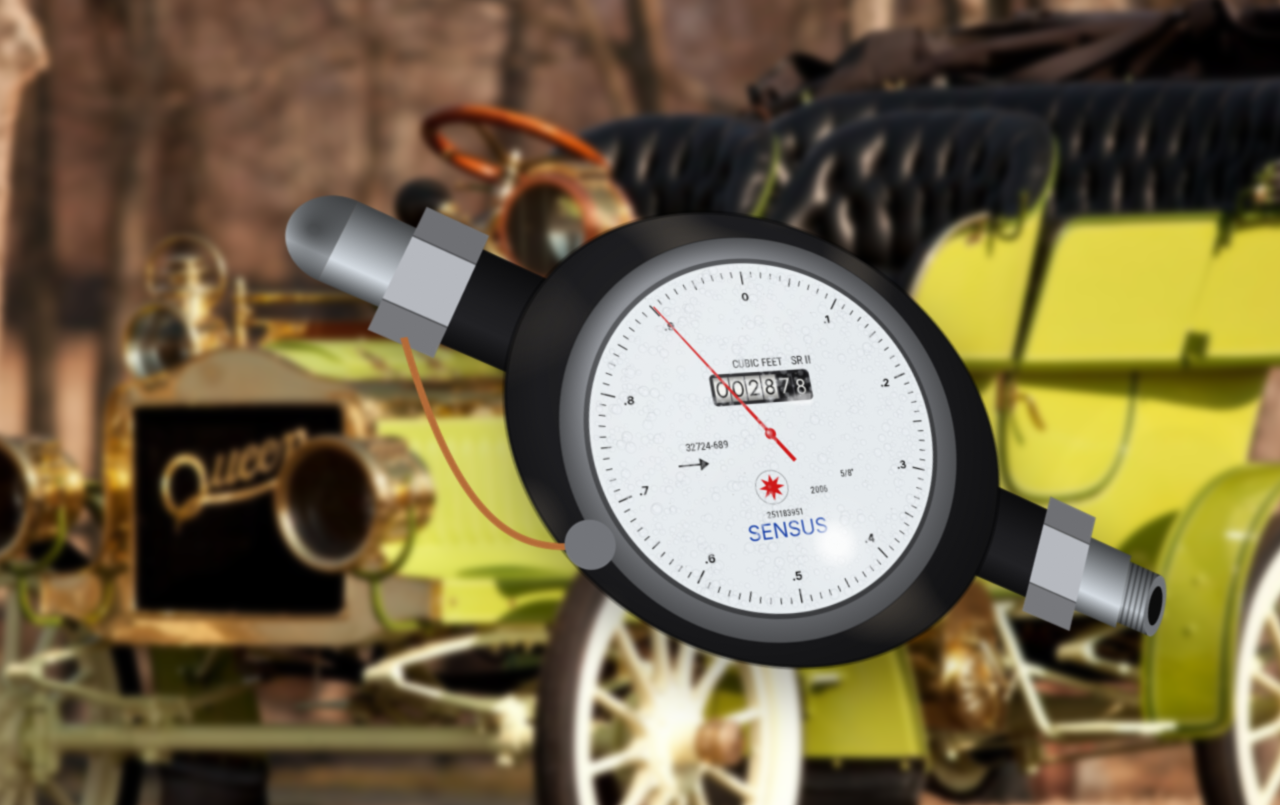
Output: 2877.90,ft³
